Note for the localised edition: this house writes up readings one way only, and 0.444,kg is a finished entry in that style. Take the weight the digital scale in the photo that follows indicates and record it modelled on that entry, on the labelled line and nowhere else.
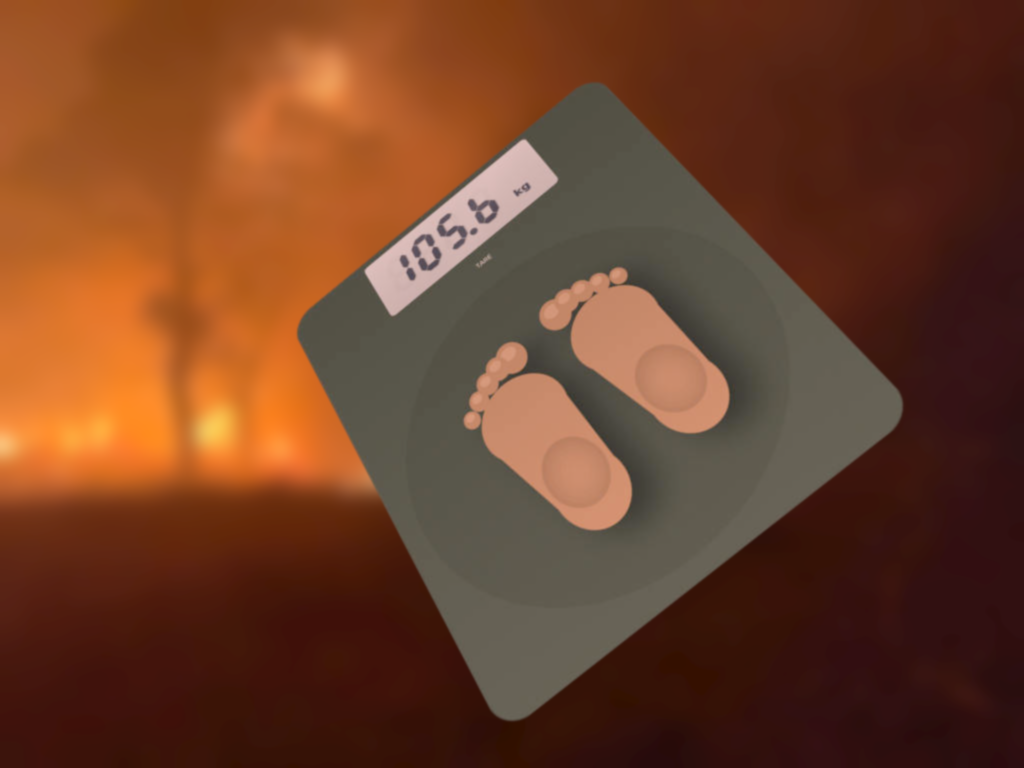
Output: 105.6,kg
